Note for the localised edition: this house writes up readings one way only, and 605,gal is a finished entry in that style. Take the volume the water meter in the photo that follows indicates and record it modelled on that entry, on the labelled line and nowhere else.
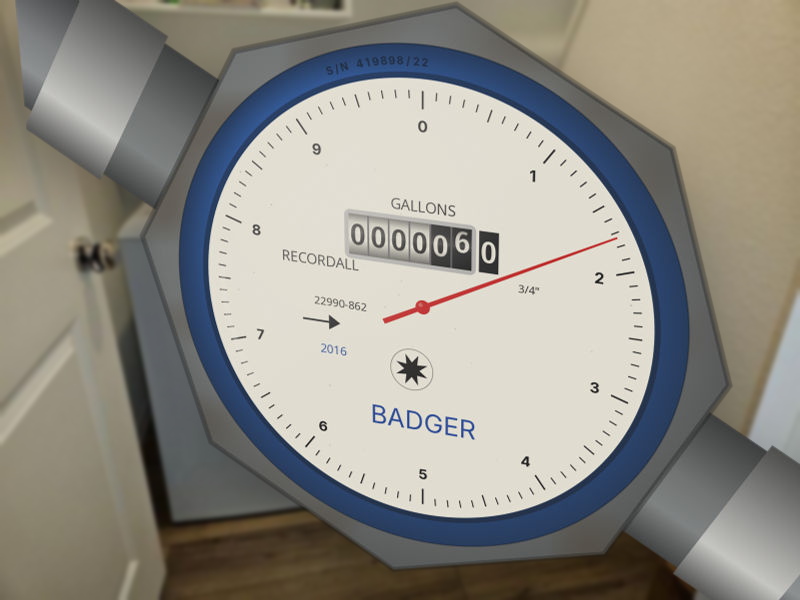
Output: 61.7,gal
